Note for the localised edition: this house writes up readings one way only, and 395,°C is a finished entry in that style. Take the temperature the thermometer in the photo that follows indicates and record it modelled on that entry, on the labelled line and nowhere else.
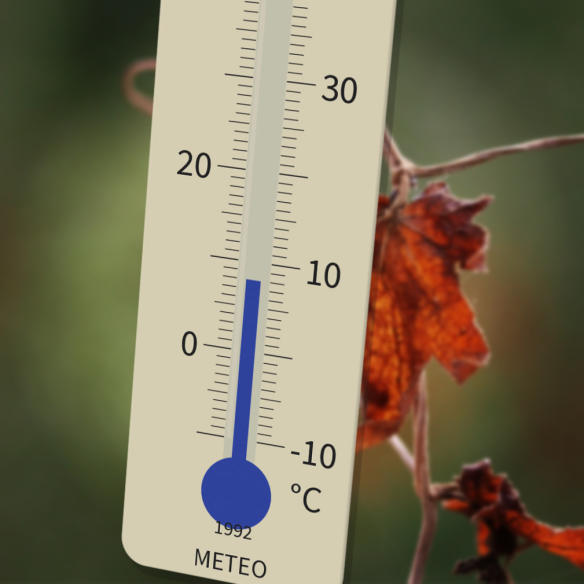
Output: 8,°C
